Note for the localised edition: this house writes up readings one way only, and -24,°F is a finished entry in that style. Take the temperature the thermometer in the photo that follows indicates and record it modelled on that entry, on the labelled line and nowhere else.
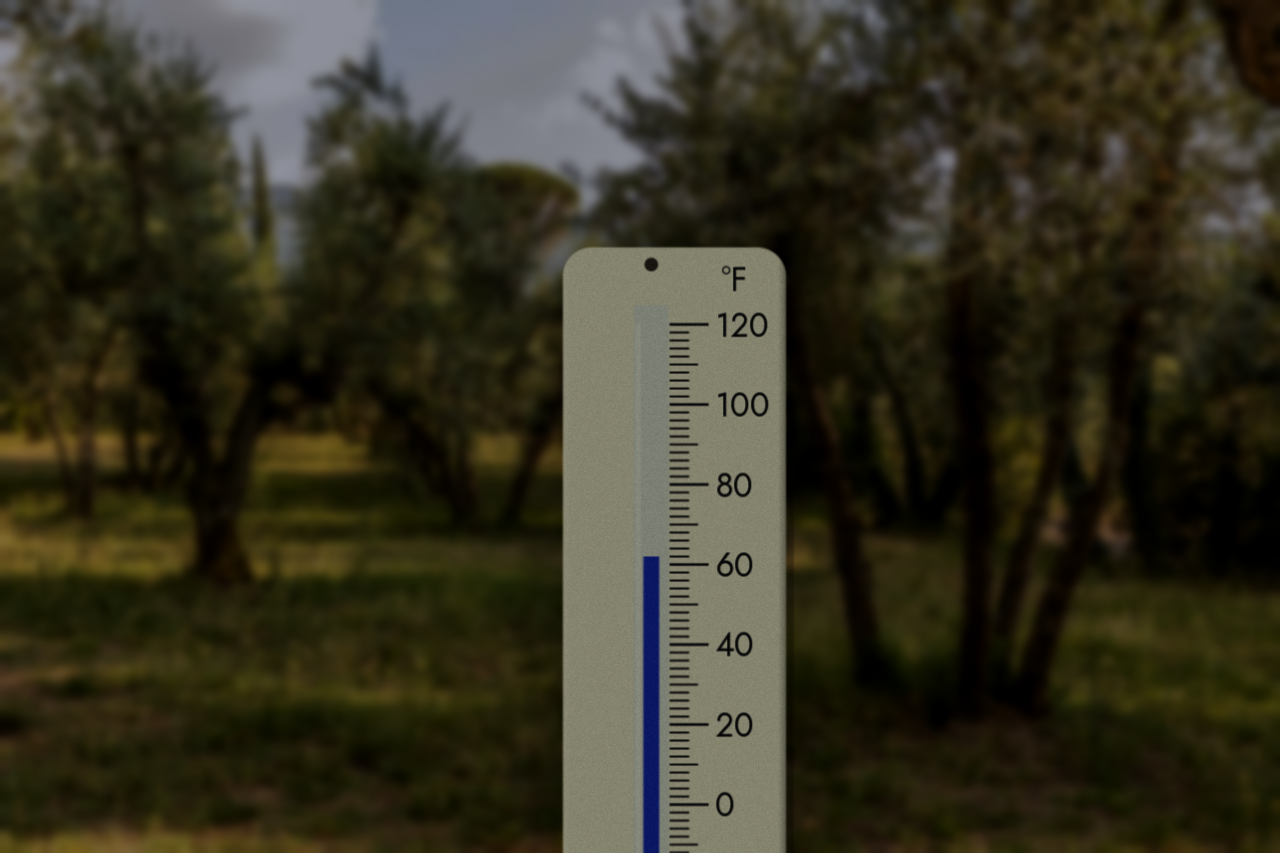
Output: 62,°F
